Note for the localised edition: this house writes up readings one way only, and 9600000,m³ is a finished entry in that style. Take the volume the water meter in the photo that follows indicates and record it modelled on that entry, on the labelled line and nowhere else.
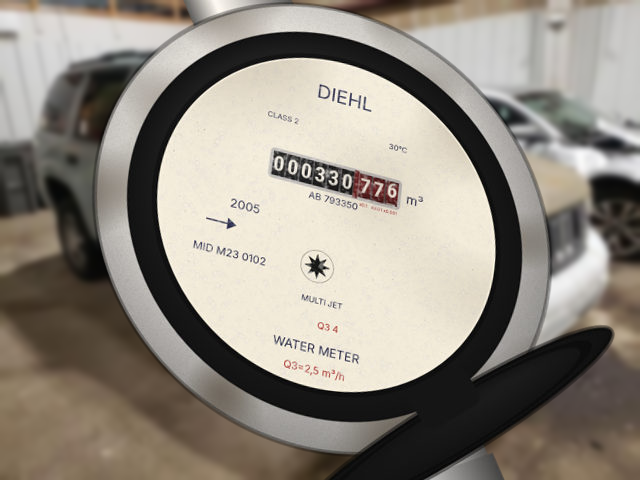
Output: 330.776,m³
